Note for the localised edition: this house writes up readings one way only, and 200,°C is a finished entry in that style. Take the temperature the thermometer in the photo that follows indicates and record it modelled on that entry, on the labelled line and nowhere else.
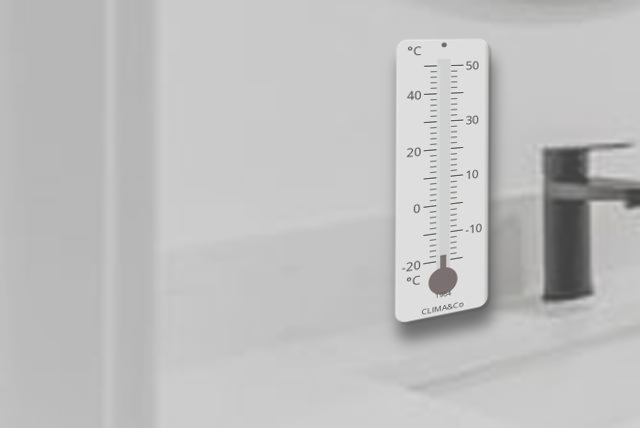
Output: -18,°C
